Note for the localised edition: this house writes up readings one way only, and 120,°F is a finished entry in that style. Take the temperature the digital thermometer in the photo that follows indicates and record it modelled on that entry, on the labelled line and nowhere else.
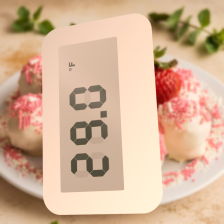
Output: 29.0,°F
